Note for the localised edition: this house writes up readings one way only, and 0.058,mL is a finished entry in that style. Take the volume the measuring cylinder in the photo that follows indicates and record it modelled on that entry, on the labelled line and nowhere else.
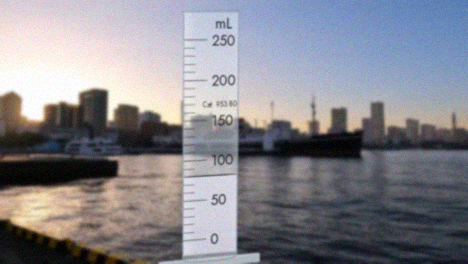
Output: 80,mL
